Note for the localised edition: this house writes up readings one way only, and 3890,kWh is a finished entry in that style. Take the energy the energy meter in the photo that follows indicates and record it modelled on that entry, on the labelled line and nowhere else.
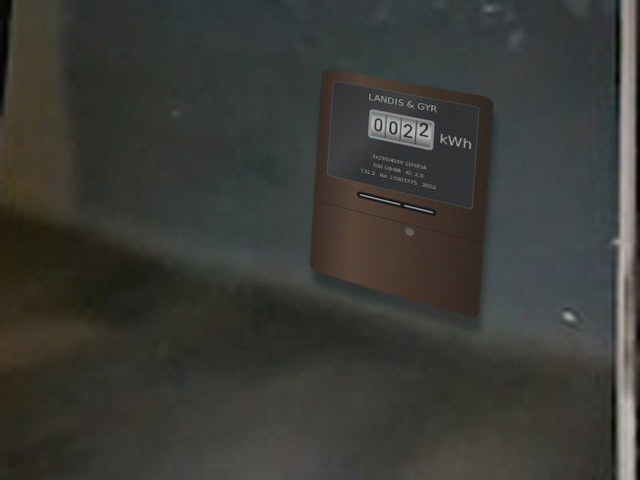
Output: 22,kWh
